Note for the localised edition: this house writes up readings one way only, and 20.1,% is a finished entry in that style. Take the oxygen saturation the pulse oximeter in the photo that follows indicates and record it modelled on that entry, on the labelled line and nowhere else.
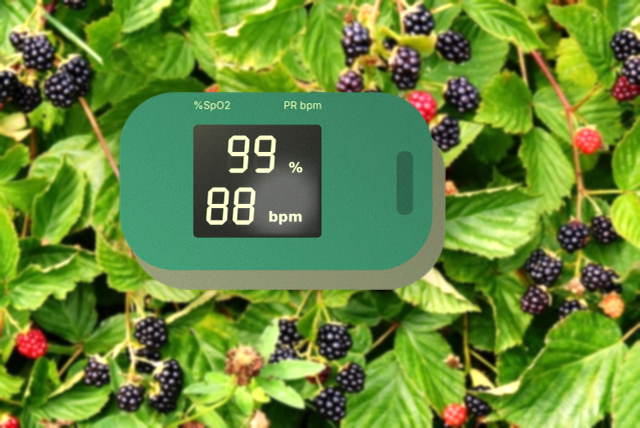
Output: 99,%
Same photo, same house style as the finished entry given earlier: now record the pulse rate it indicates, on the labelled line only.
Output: 88,bpm
